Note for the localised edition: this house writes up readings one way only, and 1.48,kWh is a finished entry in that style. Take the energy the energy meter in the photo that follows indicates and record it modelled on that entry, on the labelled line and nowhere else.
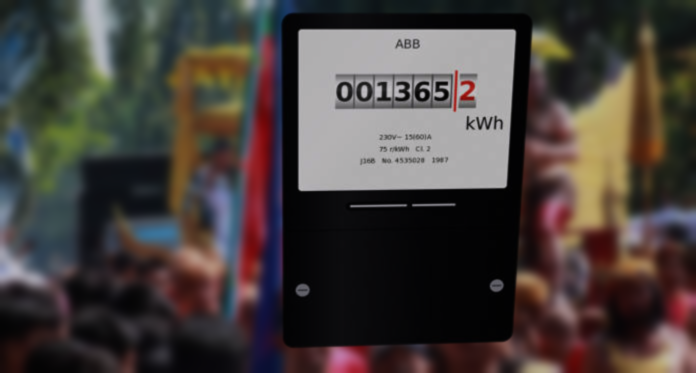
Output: 1365.2,kWh
